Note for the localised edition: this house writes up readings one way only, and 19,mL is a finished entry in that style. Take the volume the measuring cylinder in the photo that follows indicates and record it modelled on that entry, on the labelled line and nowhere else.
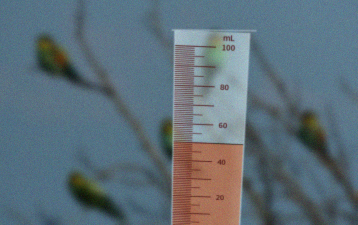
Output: 50,mL
